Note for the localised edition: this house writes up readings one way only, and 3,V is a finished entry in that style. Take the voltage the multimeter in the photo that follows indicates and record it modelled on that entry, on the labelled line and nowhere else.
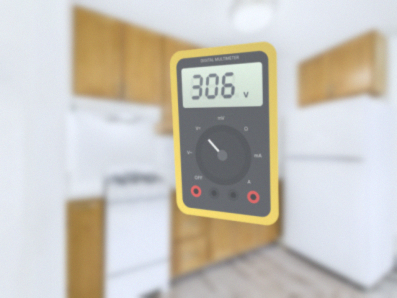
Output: 306,V
